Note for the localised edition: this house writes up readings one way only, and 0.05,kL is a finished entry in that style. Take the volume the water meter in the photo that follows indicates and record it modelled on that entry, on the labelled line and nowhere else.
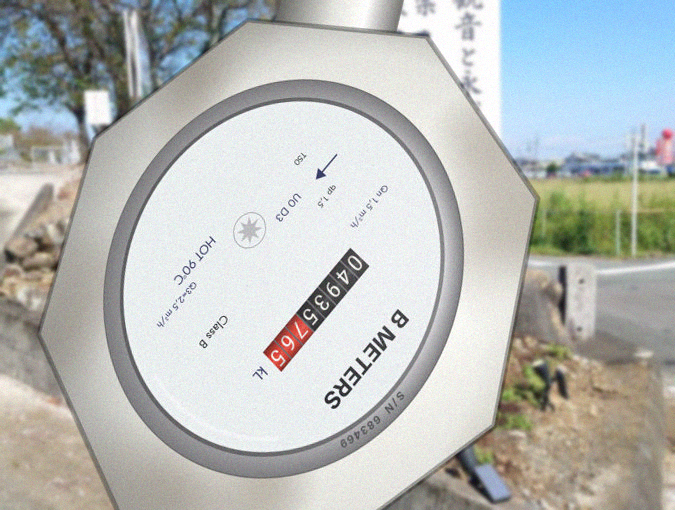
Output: 4935.765,kL
